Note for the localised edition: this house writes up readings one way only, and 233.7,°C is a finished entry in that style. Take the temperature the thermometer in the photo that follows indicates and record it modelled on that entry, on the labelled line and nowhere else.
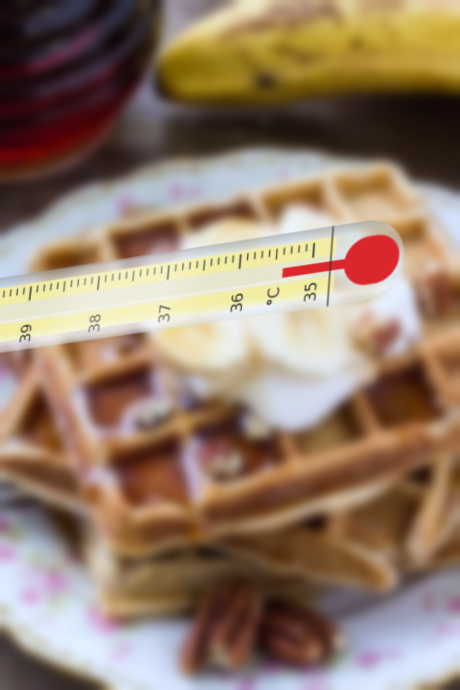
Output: 35.4,°C
